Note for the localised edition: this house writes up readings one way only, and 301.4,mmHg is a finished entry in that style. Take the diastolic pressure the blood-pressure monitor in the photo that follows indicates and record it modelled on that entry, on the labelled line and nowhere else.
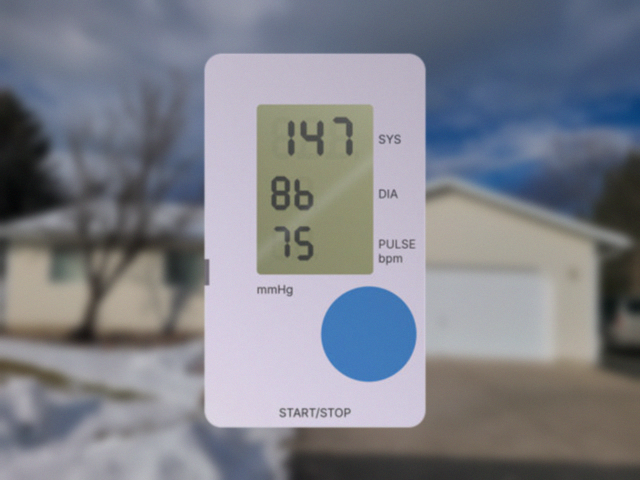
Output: 86,mmHg
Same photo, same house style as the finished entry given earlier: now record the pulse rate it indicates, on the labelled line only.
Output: 75,bpm
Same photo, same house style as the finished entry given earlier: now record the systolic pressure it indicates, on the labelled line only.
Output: 147,mmHg
